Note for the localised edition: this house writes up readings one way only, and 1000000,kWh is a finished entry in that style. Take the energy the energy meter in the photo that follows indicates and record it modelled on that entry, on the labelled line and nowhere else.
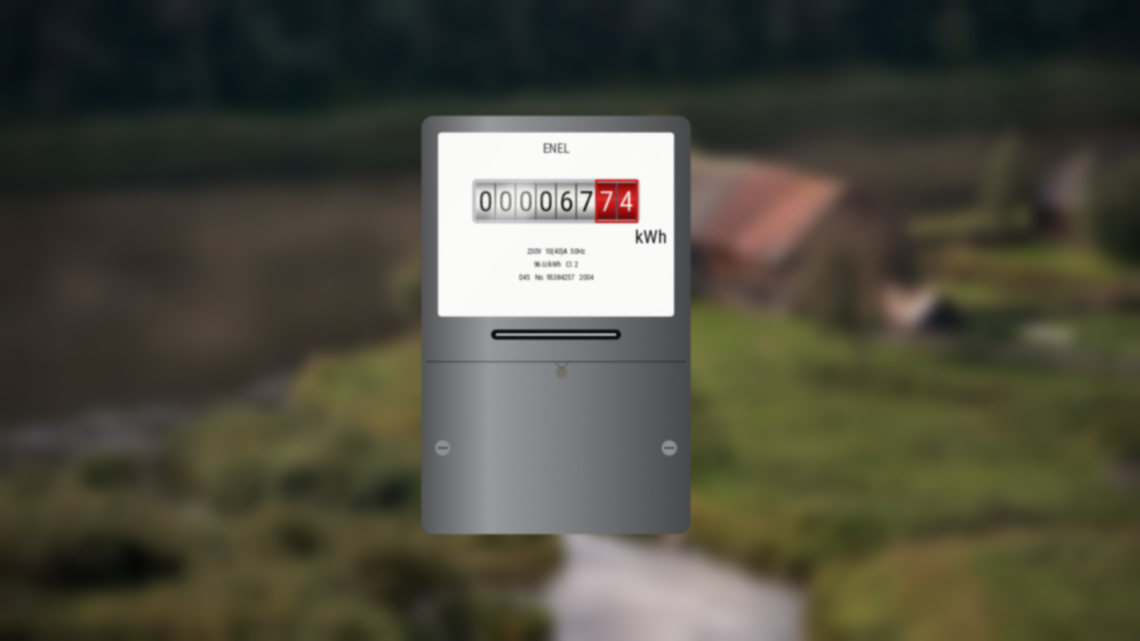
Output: 67.74,kWh
